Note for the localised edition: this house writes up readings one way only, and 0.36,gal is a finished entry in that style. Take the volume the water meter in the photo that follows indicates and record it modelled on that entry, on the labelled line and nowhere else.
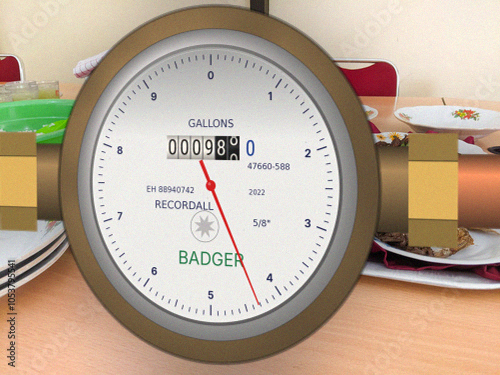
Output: 9884.3,gal
